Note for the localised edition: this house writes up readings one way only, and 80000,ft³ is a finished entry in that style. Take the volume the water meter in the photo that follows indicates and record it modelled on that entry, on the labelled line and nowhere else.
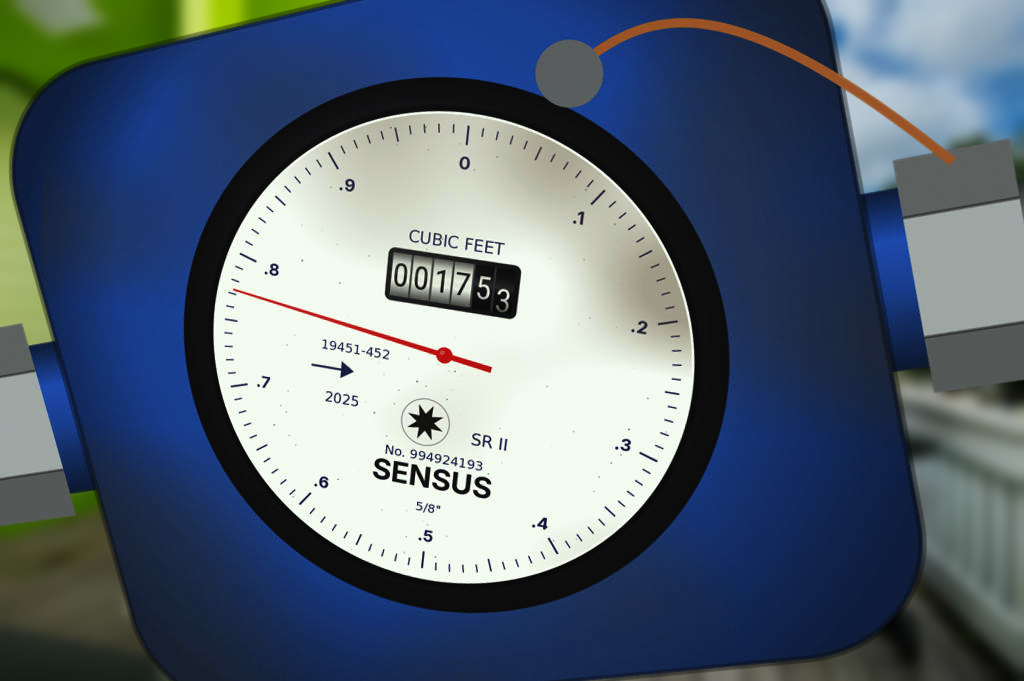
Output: 1752.77,ft³
